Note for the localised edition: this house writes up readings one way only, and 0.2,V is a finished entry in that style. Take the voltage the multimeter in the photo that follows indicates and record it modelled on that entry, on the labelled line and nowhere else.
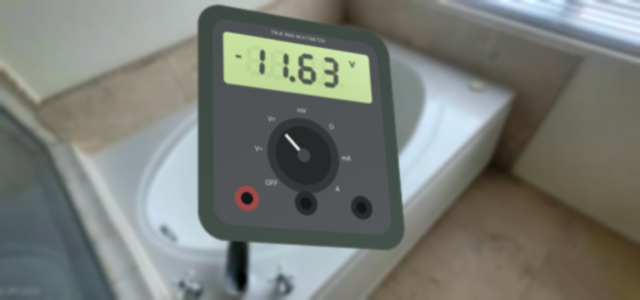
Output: -11.63,V
